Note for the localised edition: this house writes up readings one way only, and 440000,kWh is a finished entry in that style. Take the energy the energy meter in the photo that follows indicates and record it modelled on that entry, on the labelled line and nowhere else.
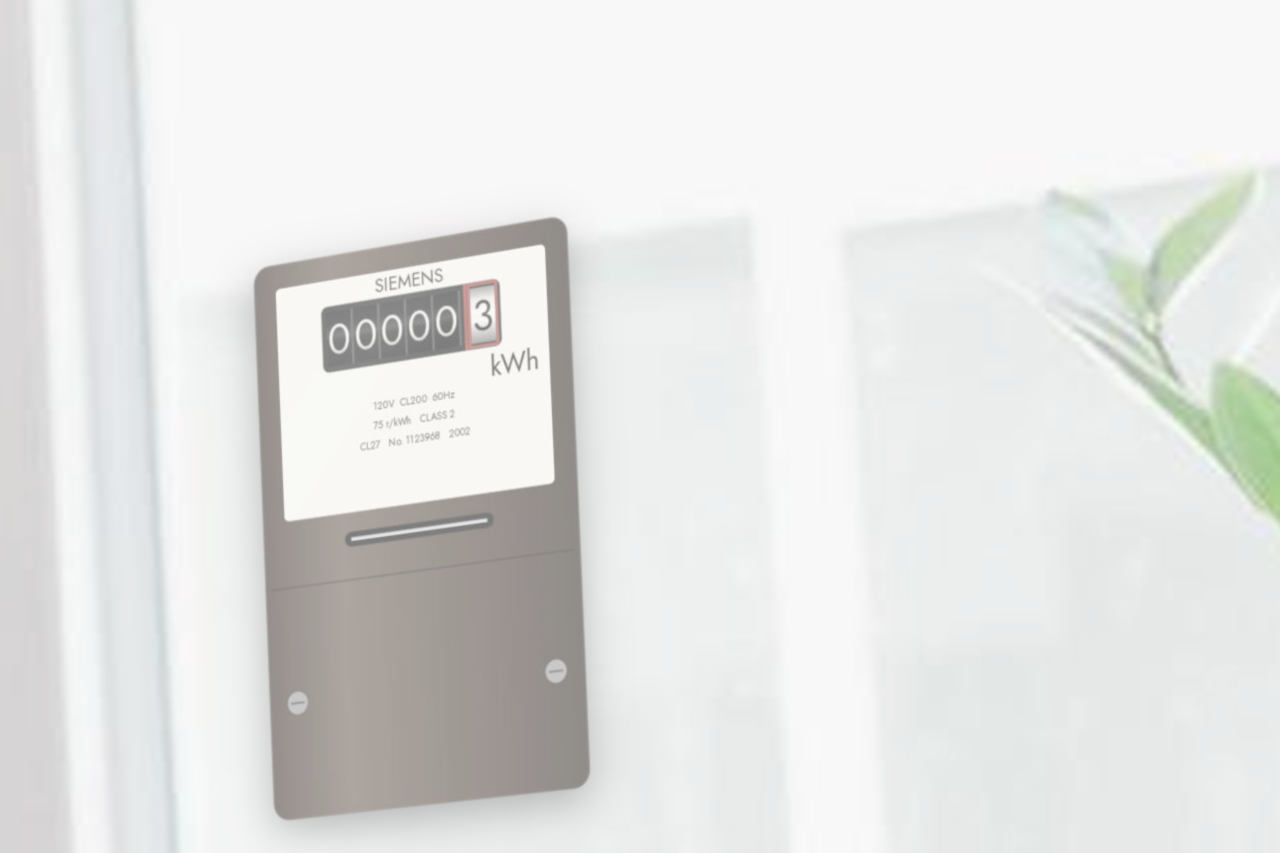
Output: 0.3,kWh
